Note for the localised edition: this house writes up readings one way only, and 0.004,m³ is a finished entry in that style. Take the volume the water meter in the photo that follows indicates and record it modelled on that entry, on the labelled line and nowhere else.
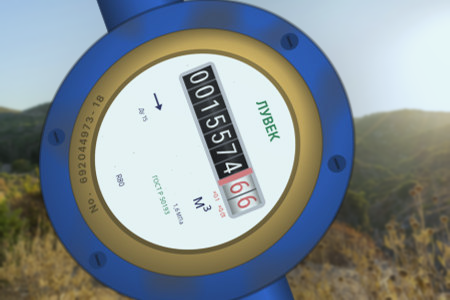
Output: 15574.66,m³
